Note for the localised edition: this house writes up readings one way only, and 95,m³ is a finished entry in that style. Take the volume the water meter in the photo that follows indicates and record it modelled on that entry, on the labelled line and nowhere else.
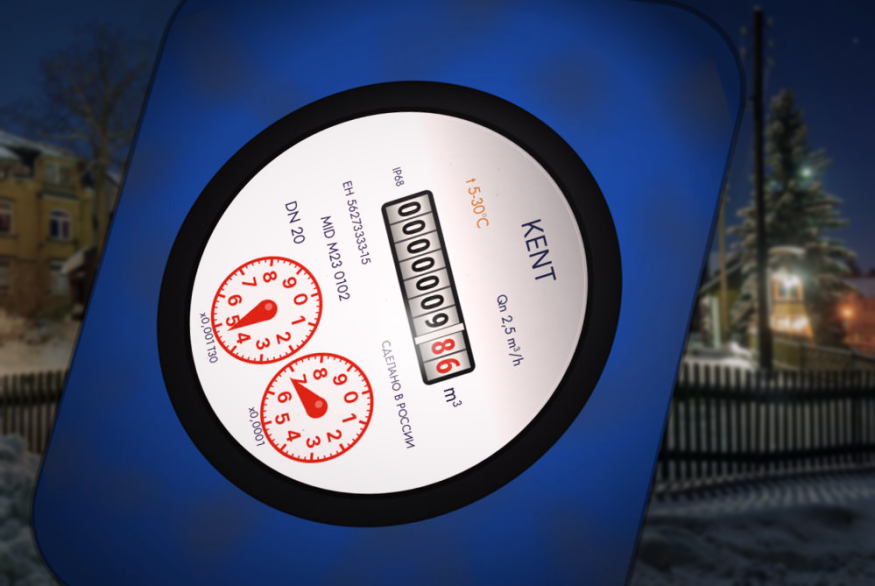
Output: 9.8646,m³
